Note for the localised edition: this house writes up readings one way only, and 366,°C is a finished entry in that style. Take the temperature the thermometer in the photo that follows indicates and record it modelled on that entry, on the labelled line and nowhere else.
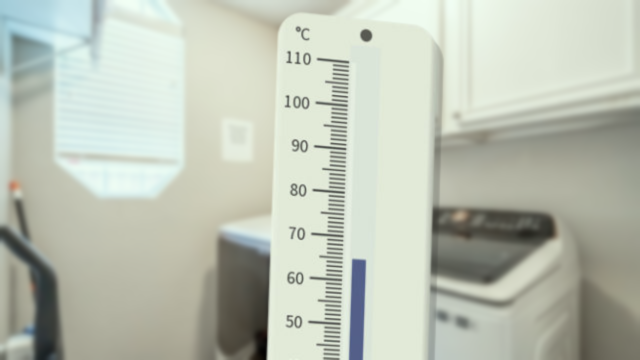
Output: 65,°C
